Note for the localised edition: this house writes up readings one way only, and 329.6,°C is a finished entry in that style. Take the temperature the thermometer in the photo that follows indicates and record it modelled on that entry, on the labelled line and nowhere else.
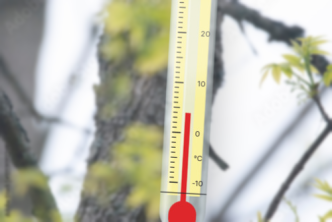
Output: 4,°C
